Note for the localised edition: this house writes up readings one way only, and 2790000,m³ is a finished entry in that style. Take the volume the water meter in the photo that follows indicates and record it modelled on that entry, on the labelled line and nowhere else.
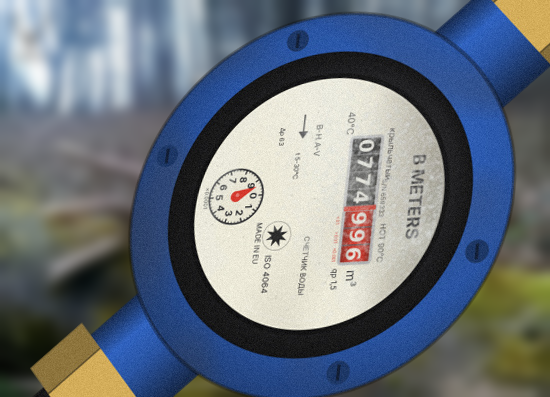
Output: 774.9959,m³
